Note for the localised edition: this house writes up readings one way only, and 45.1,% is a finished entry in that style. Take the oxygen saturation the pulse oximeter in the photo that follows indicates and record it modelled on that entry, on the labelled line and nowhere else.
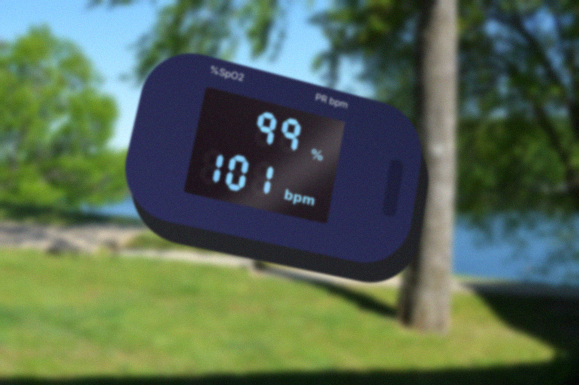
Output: 99,%
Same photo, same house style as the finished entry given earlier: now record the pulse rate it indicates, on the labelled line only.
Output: 101,bpm
